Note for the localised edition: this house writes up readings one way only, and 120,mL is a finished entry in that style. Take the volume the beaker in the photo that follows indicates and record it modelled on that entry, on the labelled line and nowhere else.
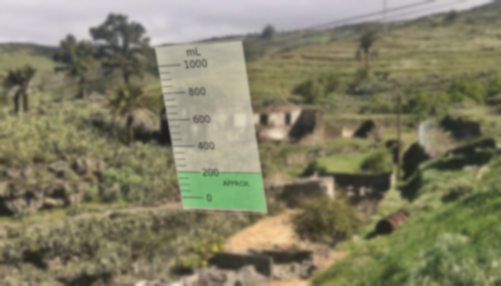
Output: 200,mL
